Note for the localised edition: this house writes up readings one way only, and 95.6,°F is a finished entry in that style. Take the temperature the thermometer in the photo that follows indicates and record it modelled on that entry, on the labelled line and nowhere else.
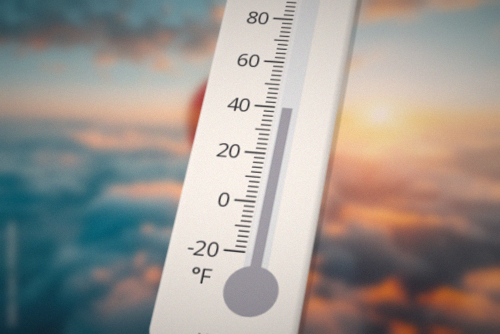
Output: 40,°F
